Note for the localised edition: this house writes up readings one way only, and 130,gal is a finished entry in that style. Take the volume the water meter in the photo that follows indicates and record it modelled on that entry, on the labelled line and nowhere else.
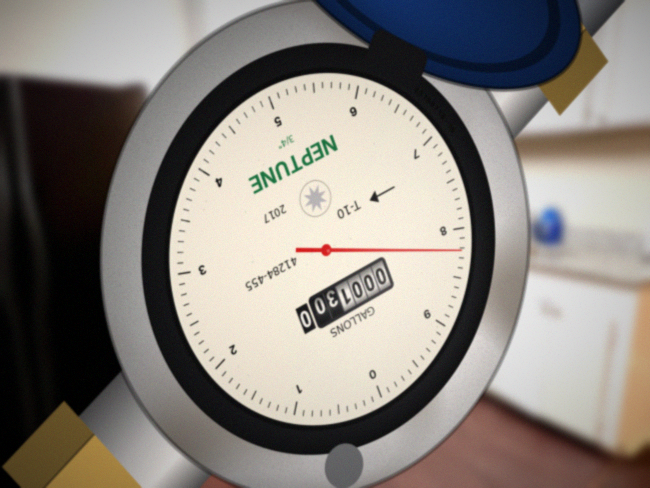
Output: 1298.2,gal
